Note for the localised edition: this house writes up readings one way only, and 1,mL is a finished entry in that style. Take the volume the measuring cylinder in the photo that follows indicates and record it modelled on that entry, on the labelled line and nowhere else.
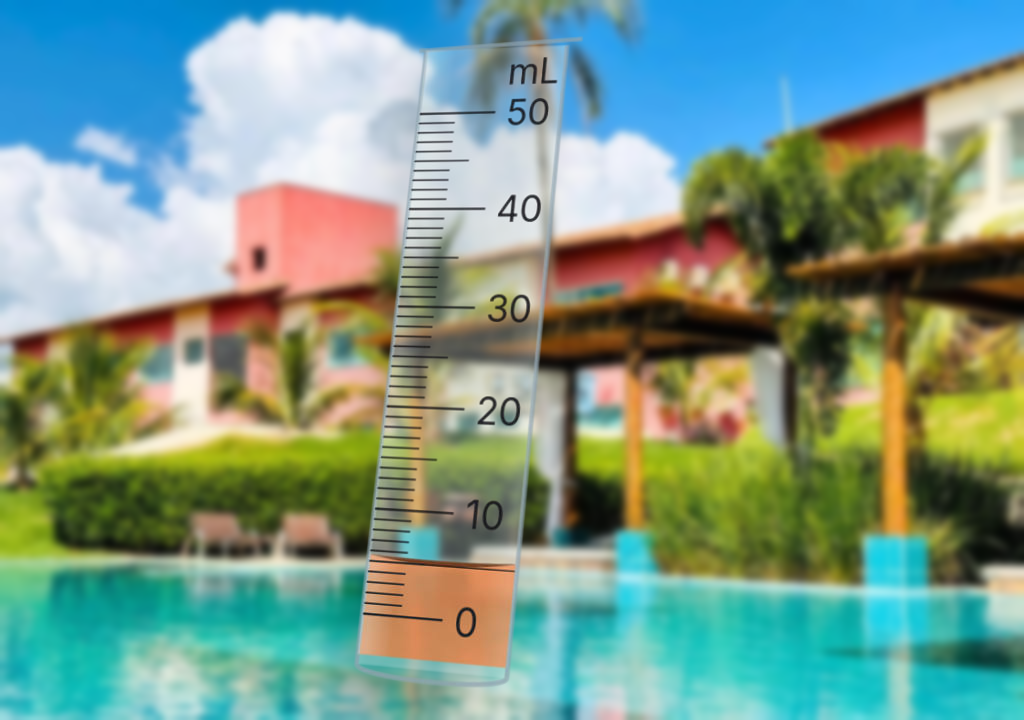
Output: 5,mL
